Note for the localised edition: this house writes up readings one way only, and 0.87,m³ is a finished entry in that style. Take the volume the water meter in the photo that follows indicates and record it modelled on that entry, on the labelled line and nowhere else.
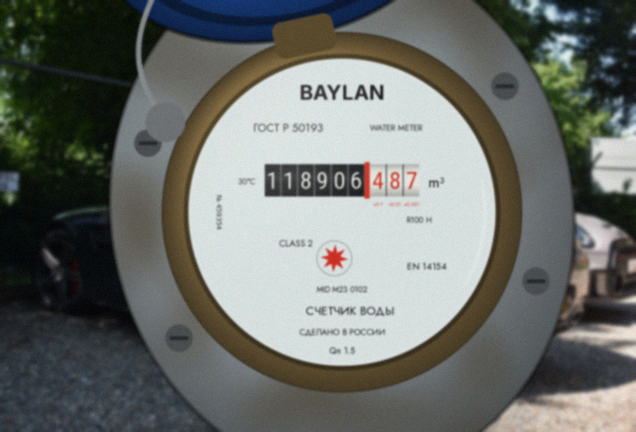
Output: 118906.487,m³
